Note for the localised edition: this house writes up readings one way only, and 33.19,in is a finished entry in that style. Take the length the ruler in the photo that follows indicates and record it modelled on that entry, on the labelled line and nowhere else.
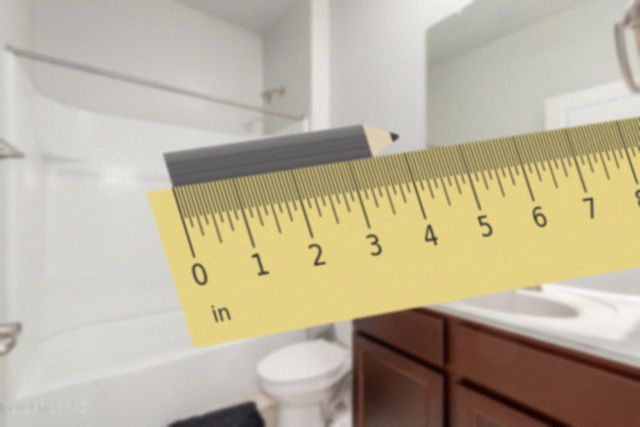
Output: 4,in
